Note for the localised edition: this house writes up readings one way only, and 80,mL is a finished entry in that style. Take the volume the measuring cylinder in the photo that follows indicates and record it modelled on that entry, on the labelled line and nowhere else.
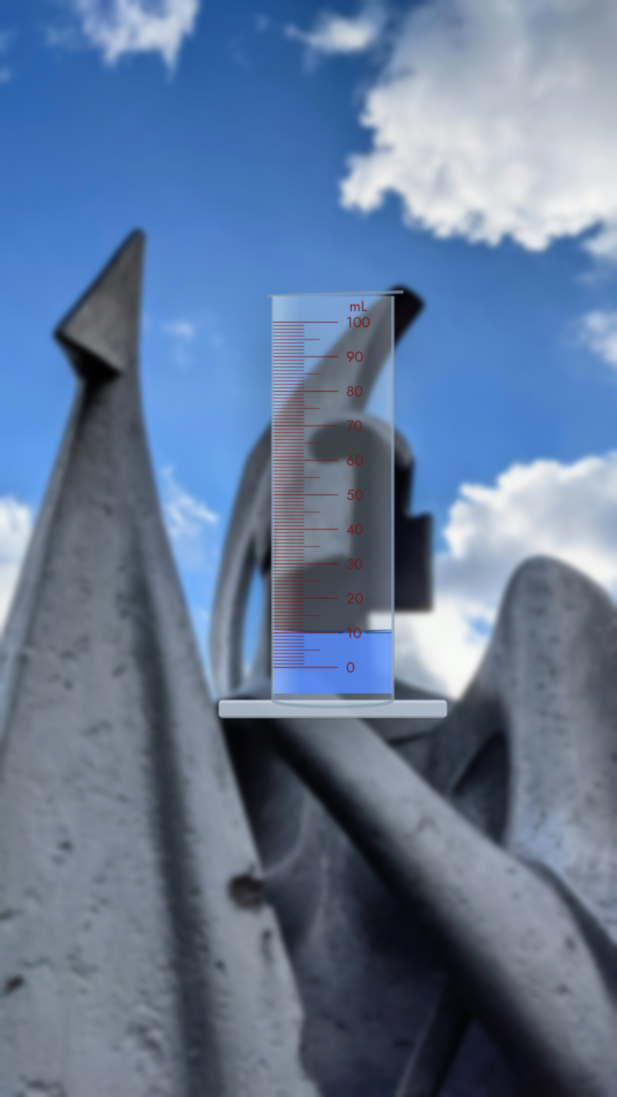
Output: 10,mL
